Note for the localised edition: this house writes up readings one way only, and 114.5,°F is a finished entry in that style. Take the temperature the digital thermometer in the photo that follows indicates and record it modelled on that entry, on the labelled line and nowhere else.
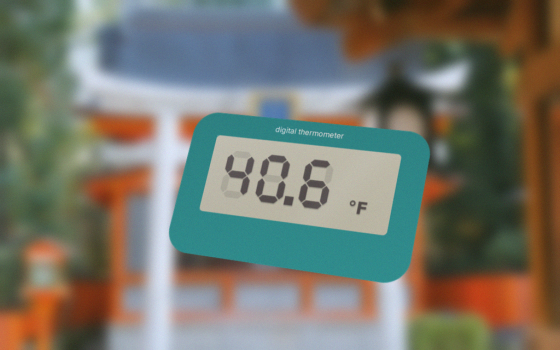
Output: 40.6,°F
